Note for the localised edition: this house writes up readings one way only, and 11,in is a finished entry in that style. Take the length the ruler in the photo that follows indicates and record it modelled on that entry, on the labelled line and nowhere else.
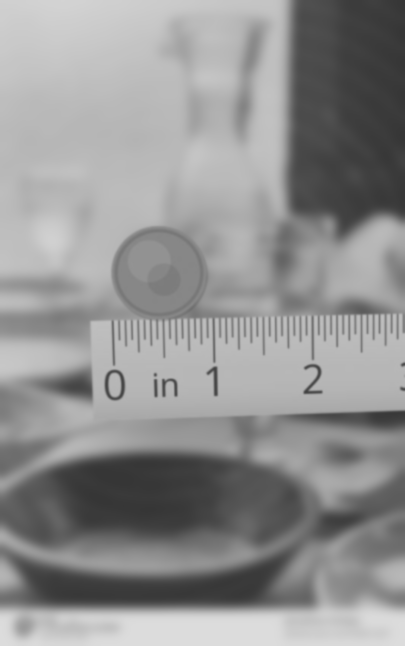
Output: 0.9375,in
